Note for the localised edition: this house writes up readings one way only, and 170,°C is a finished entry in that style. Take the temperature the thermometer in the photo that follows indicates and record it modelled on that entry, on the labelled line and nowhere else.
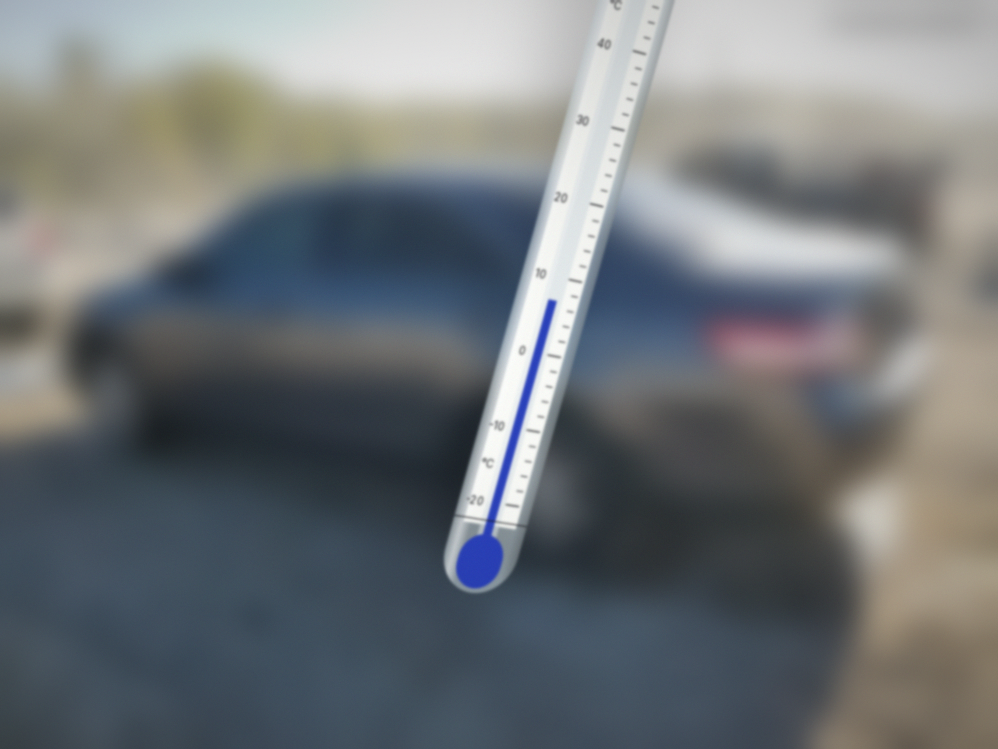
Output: 7,°C
